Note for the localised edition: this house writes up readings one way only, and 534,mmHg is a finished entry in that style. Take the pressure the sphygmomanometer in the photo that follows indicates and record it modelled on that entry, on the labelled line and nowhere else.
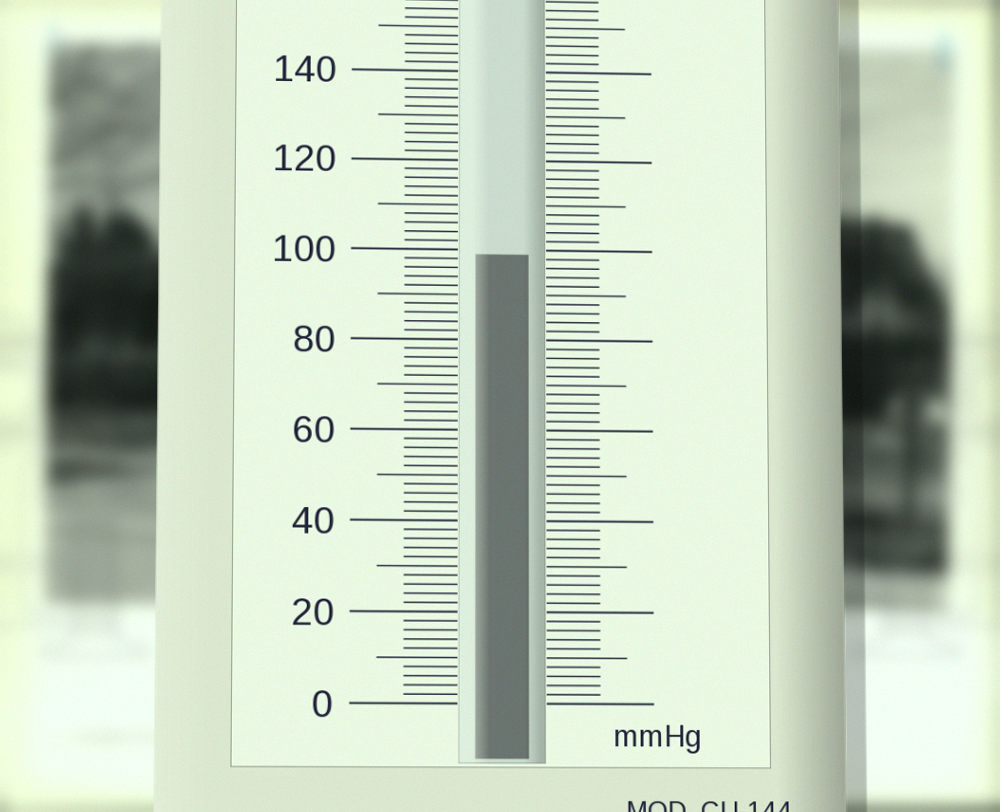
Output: 99,mmHg
